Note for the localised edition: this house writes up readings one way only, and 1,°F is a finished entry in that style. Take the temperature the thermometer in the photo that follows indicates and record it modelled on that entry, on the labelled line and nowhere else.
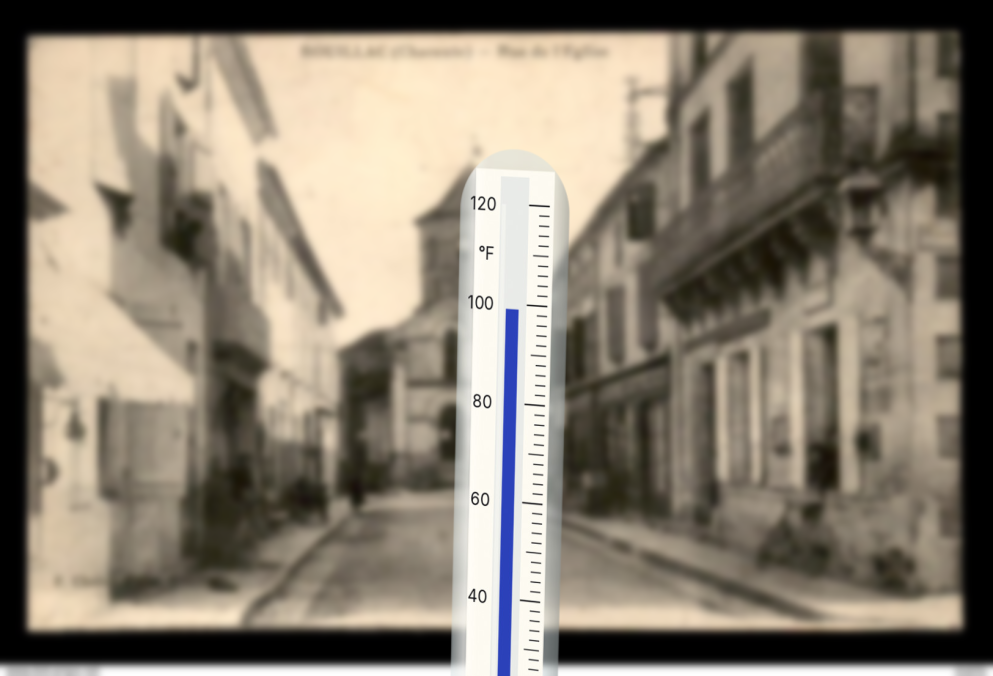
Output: 99,°F
